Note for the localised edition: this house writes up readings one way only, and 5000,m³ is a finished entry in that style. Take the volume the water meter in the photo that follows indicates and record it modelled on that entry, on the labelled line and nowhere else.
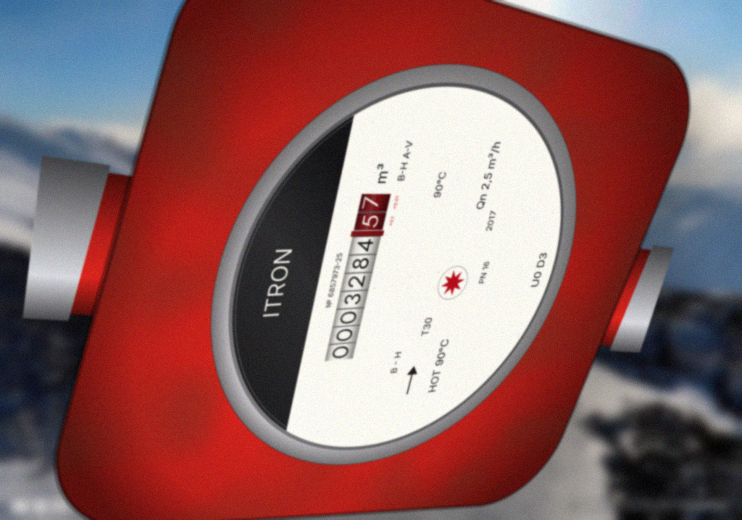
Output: 3284.57,m³
